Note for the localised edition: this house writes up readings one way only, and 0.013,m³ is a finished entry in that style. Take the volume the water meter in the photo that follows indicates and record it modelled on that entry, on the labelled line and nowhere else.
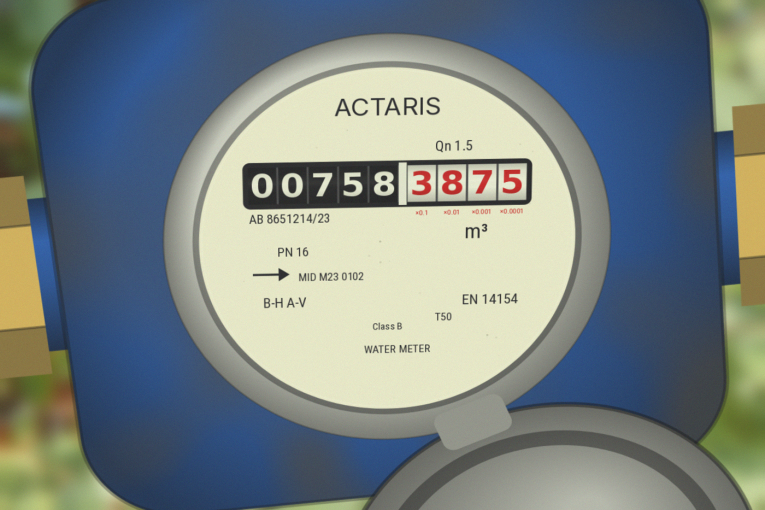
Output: 758.3875,m³
